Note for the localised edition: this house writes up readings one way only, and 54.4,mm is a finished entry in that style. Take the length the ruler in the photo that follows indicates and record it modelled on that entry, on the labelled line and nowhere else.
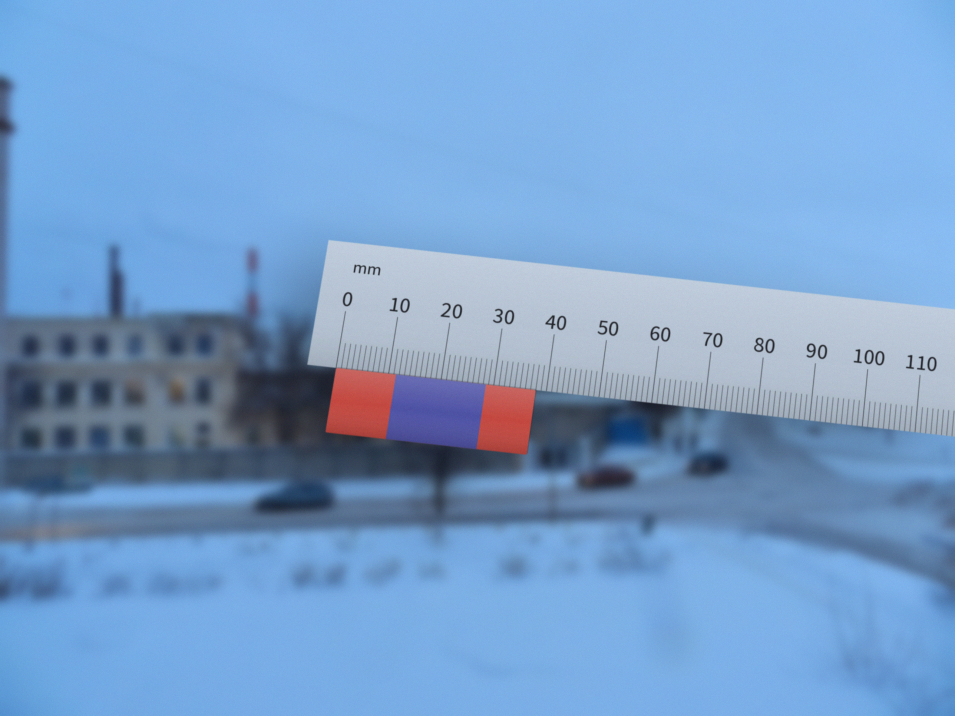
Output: 38,mm
